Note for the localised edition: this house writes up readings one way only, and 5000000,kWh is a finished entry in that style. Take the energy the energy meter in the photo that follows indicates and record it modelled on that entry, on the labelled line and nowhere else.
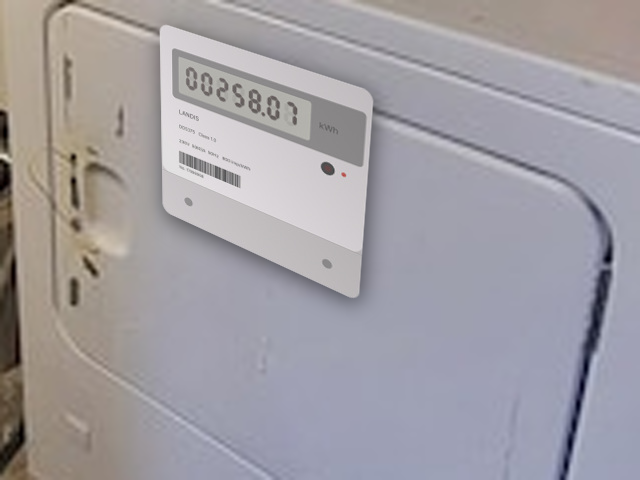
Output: 258.07,kWh
